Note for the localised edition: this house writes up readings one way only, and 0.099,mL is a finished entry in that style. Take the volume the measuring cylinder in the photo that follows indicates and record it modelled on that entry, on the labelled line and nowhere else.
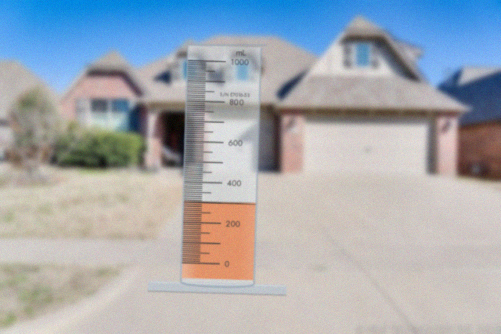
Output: 300,mL
